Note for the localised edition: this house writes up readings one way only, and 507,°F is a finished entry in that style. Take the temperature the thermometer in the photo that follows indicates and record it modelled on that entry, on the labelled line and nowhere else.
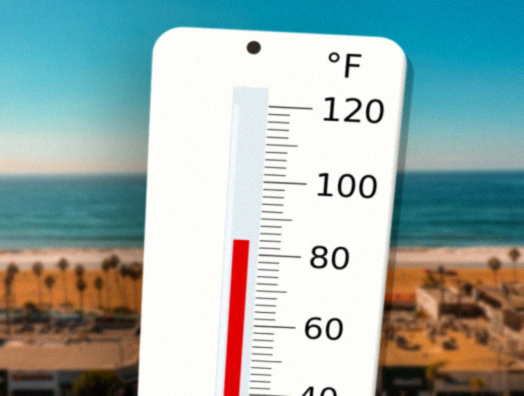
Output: 84,°F
